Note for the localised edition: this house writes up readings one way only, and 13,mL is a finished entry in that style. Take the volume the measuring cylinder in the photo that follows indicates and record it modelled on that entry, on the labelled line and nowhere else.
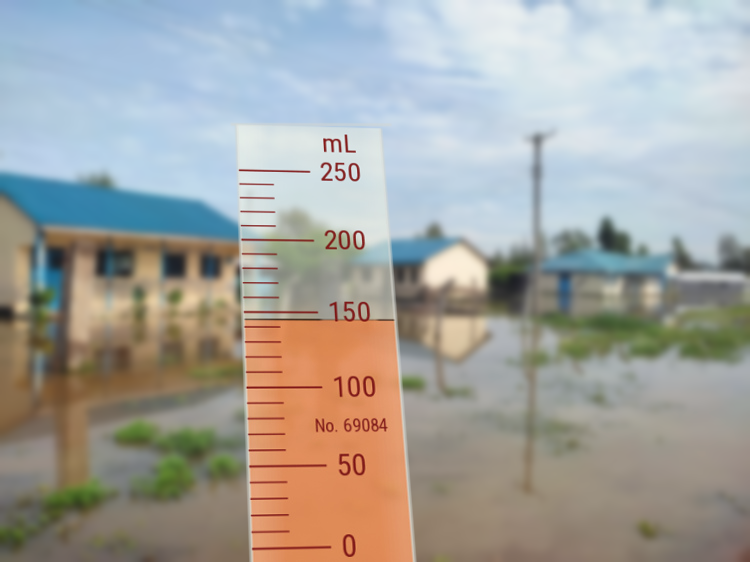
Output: 145,mL
